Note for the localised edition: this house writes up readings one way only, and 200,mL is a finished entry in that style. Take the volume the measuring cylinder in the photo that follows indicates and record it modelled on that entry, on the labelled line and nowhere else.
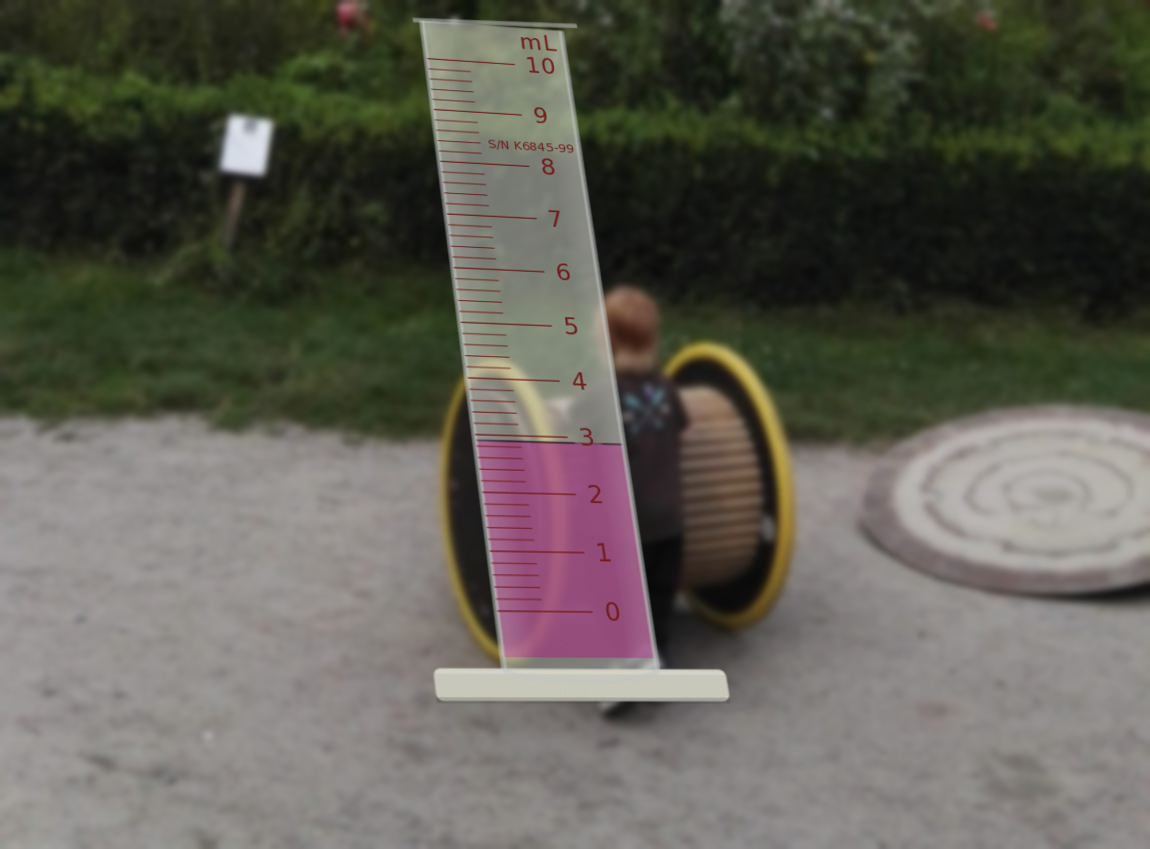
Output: 2.9,mL
